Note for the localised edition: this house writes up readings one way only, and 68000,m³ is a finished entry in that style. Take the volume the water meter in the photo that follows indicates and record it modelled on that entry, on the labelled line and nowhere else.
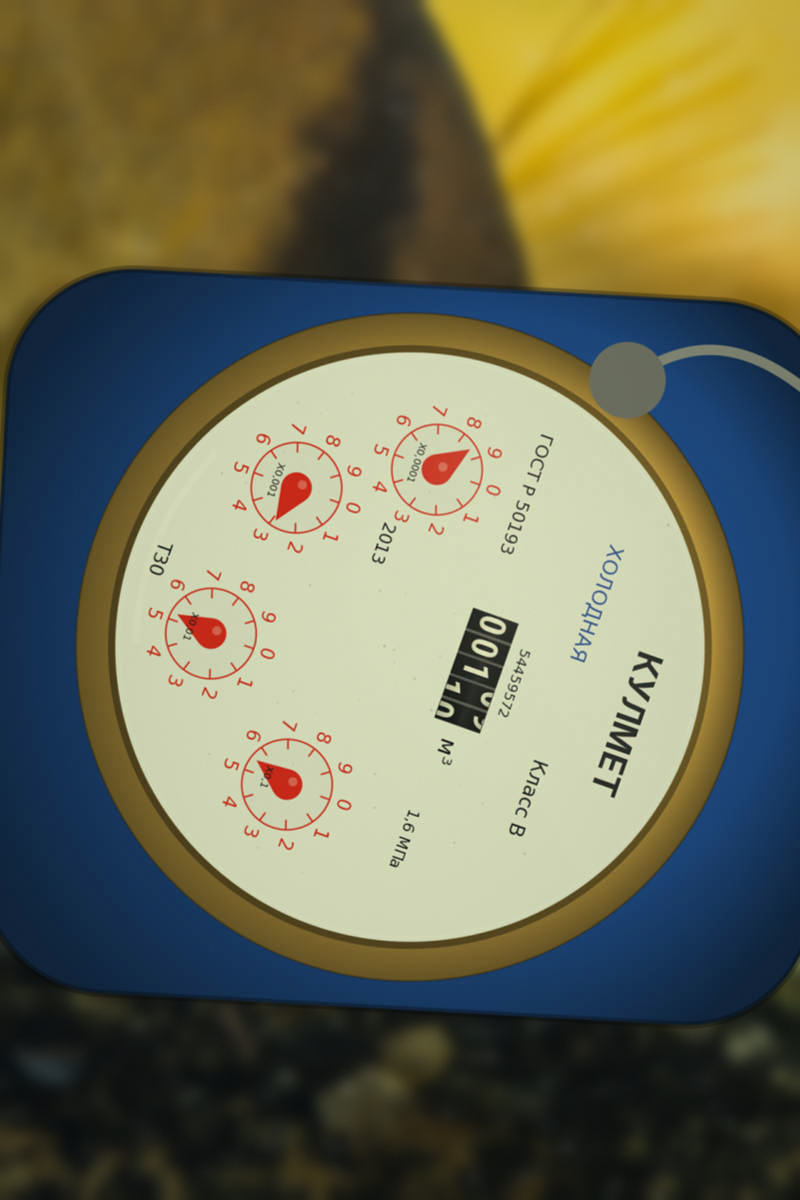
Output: 109.5528,m³
